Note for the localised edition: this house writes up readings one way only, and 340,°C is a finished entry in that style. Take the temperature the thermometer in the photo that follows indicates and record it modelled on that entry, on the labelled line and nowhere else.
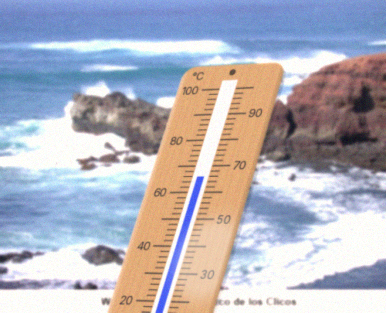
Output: 66,°C
